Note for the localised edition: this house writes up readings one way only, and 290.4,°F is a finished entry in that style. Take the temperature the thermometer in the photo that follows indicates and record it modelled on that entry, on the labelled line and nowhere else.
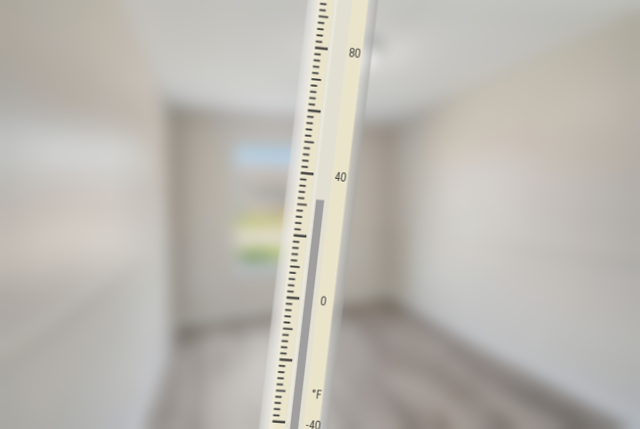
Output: 32,°F
